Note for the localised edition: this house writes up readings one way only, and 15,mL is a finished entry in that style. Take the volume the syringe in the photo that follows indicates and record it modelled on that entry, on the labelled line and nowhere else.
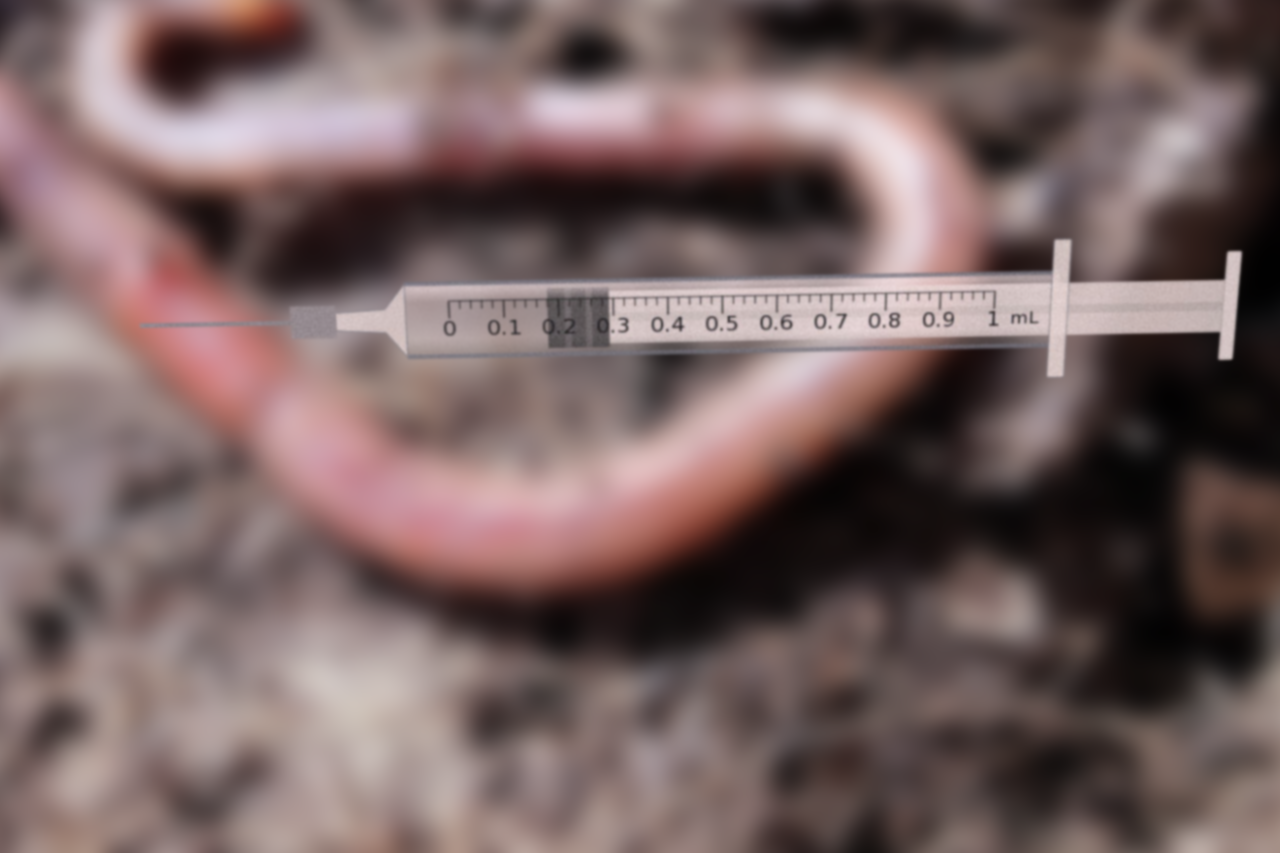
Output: 0.18,mL
